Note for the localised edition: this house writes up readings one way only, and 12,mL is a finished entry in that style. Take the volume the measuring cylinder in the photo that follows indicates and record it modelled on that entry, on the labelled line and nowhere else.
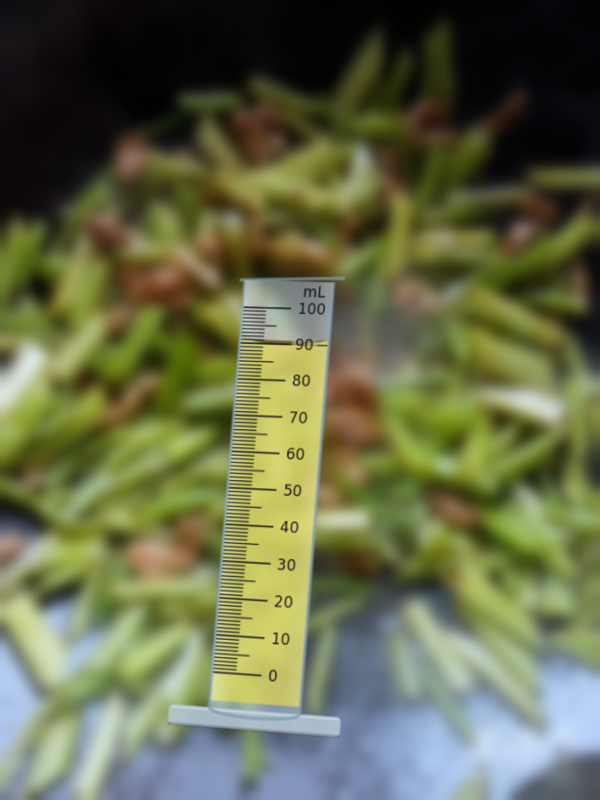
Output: 90,mL
